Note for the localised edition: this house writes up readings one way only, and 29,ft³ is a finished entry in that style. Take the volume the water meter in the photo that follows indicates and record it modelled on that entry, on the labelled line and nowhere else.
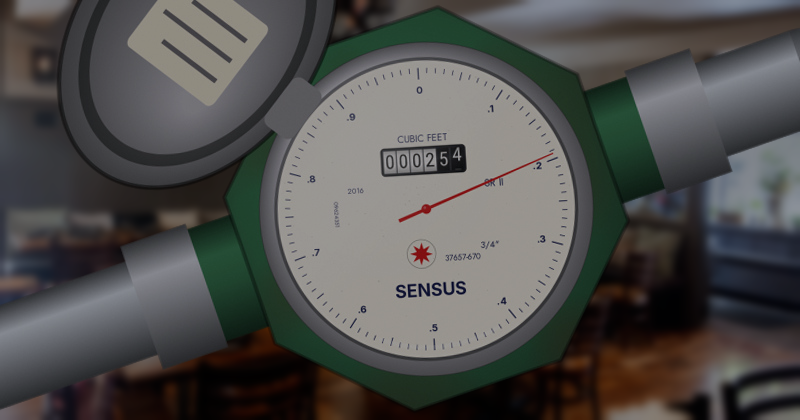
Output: 254.19,ft³
